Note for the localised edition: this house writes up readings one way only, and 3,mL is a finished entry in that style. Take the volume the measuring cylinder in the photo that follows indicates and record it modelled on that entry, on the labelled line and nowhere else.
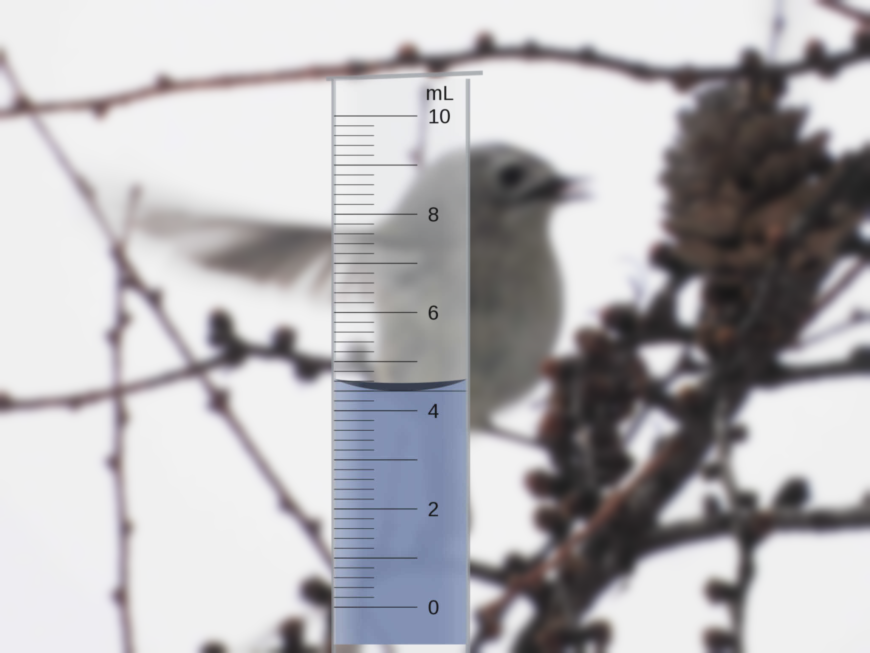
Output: 4.4,mL
